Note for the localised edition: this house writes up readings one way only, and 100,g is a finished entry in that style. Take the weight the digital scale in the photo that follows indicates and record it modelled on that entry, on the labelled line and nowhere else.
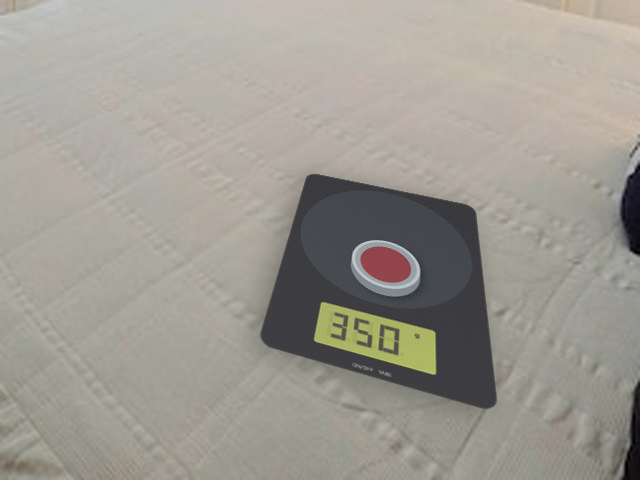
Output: 350,g
